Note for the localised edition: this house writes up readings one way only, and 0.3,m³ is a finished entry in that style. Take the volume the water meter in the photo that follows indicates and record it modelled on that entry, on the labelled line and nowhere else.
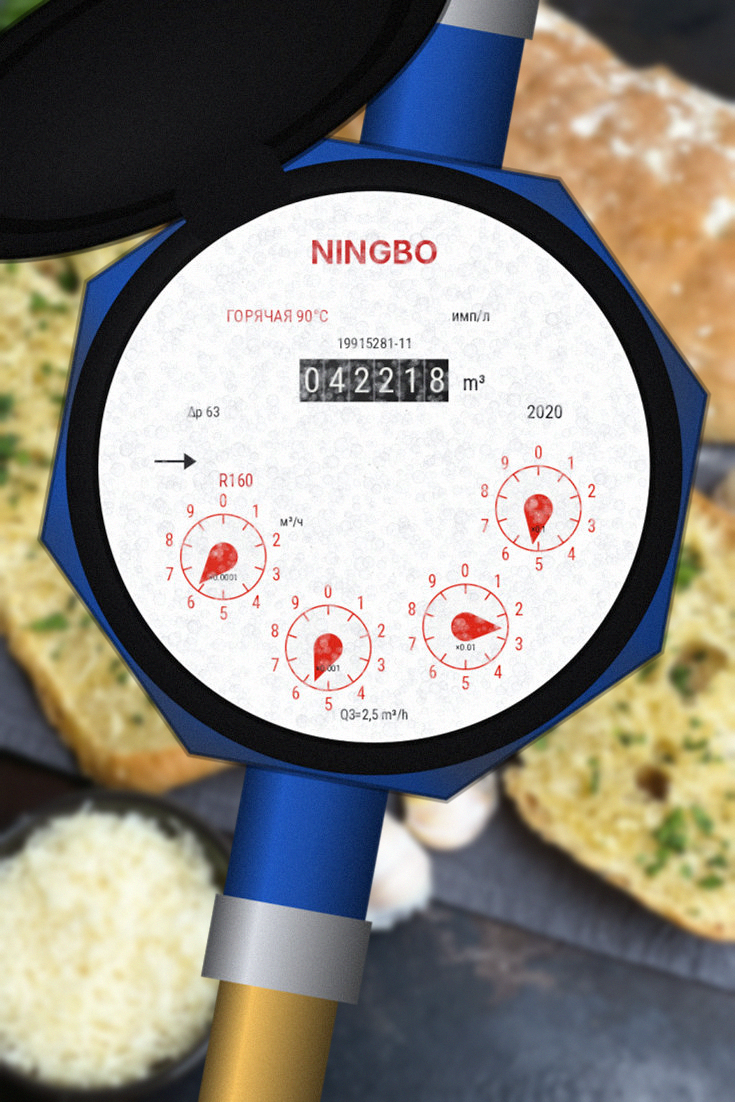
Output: 42218.5256,m³
